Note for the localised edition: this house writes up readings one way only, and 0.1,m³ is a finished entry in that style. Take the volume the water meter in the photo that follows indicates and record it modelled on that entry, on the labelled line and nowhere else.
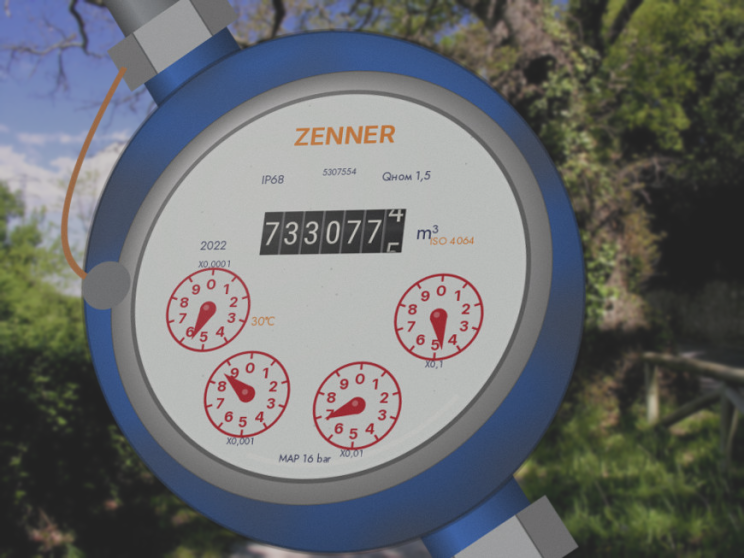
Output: 7330774.4685,m³
